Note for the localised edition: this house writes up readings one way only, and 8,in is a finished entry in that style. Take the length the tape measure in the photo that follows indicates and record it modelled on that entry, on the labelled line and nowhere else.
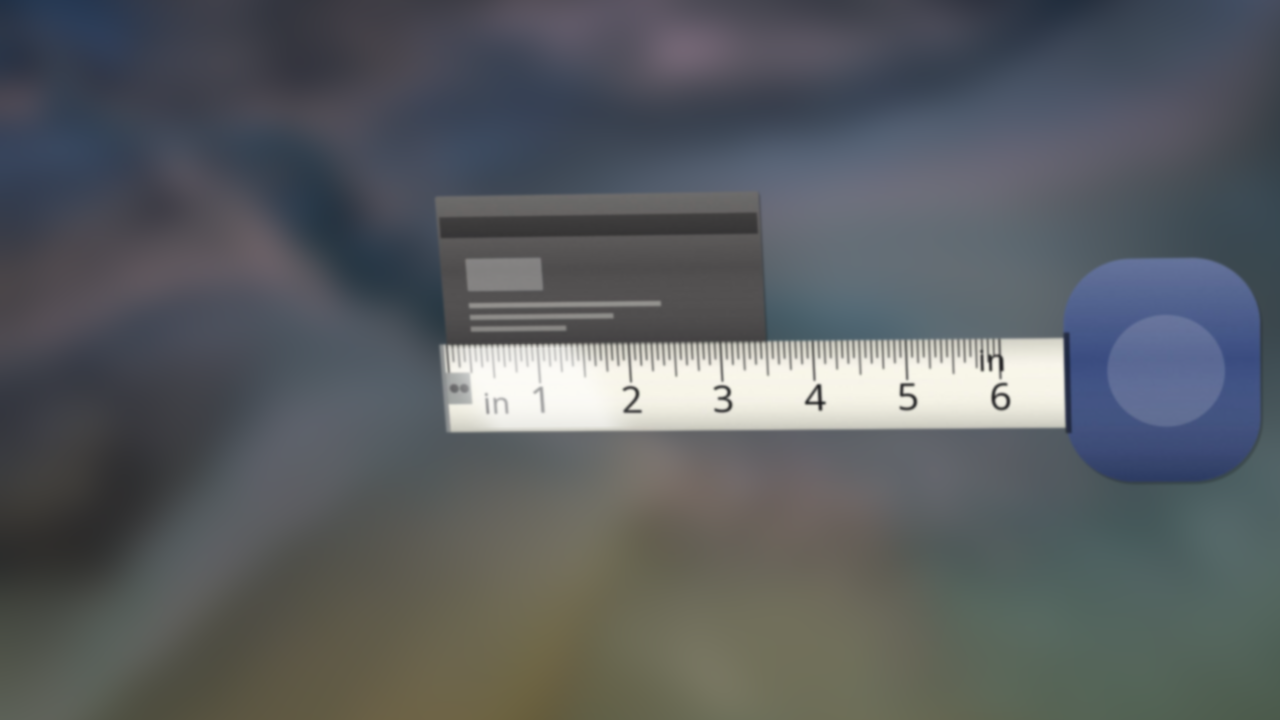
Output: 3.5,in
